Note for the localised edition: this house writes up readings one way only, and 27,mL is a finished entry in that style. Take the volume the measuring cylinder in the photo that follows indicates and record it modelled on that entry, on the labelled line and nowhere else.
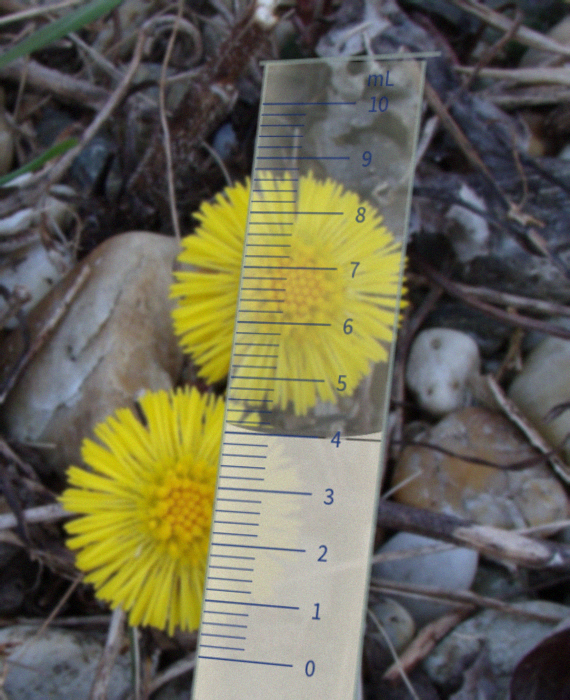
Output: 4,mL
